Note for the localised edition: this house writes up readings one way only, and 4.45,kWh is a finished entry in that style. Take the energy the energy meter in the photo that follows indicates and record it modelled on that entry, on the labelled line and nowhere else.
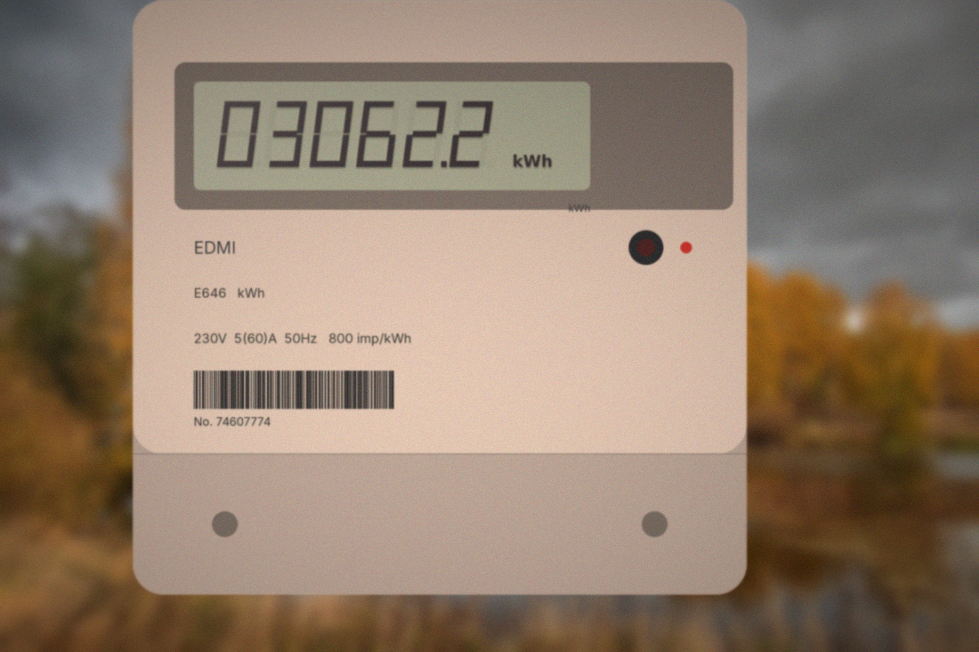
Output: 3062.2,kWh
